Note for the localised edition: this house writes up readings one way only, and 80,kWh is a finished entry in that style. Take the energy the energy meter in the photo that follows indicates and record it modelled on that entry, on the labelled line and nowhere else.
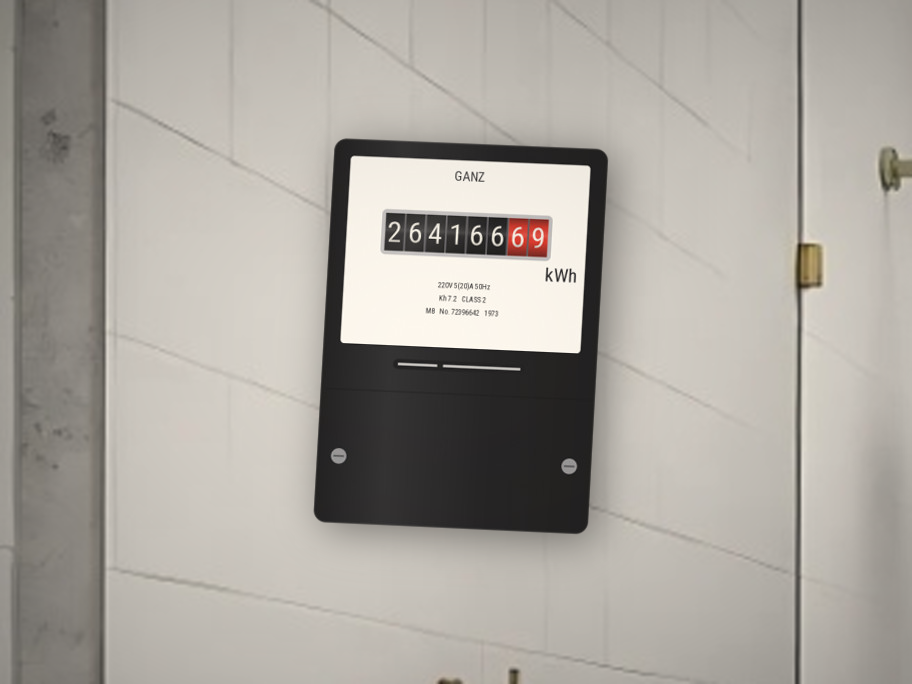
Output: 264166.69,kWh
